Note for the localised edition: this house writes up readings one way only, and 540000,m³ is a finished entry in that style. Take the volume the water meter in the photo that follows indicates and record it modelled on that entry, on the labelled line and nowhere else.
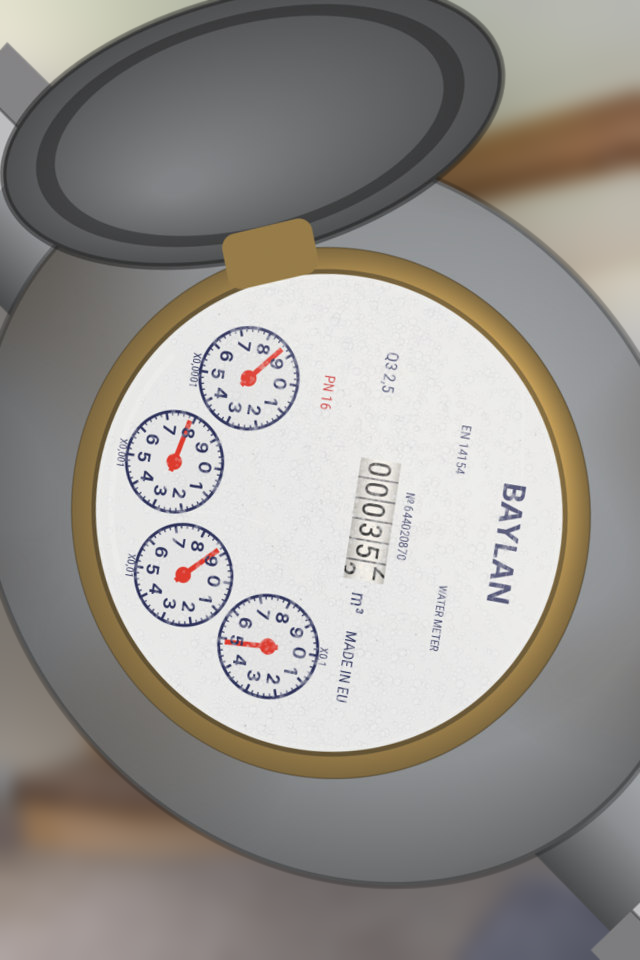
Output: 352.4878,m³
